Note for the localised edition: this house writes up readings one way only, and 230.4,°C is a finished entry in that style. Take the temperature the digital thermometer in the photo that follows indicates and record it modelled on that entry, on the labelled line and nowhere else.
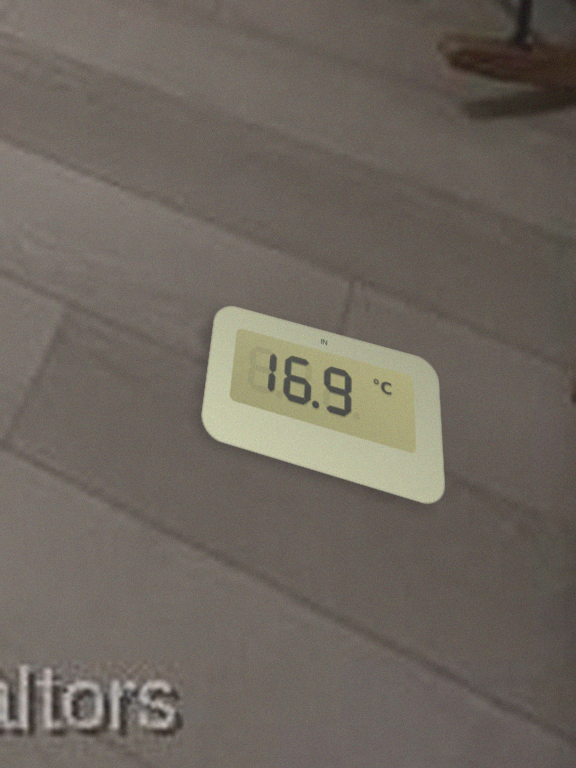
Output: 16.9,°C
